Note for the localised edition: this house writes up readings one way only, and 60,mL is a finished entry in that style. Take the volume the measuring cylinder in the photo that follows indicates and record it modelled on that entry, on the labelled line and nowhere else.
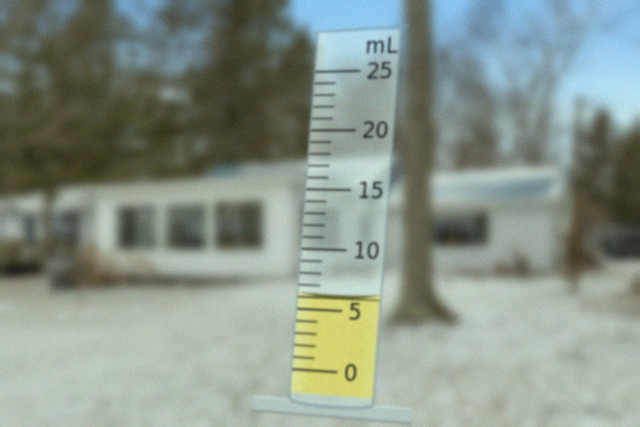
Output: 6,mL
